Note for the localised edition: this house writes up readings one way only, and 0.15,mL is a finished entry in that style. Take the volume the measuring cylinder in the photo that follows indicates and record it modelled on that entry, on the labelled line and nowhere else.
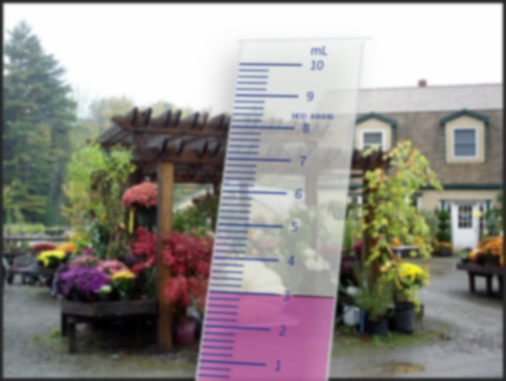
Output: 3,mL
